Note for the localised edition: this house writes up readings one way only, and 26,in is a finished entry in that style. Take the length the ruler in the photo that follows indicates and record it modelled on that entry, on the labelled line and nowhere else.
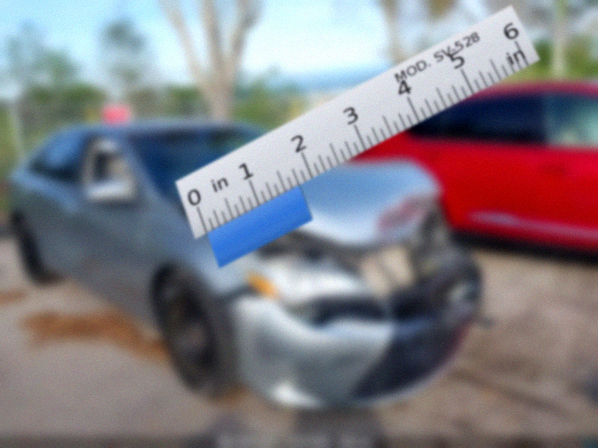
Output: 1.75,in
